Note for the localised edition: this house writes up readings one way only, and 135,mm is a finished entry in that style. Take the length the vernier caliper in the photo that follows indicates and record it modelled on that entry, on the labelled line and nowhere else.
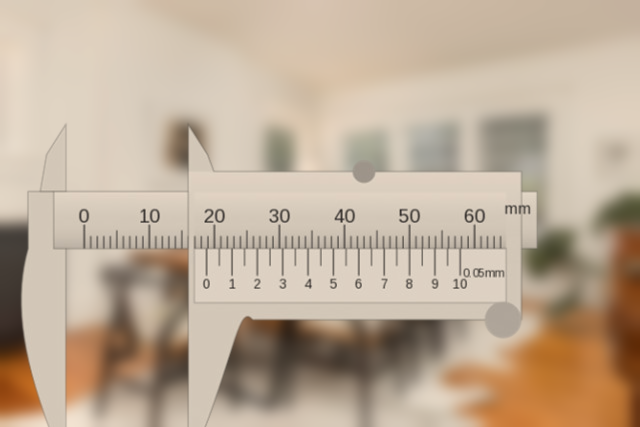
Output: 18.8,mm
